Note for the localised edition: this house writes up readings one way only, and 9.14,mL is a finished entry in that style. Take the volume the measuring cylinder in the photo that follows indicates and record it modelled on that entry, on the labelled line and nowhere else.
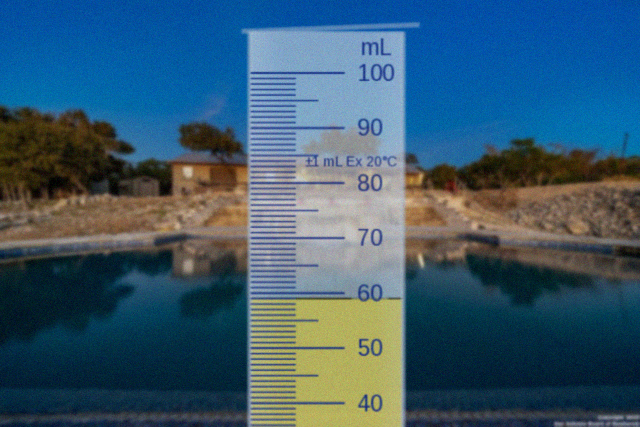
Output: 59,mL
